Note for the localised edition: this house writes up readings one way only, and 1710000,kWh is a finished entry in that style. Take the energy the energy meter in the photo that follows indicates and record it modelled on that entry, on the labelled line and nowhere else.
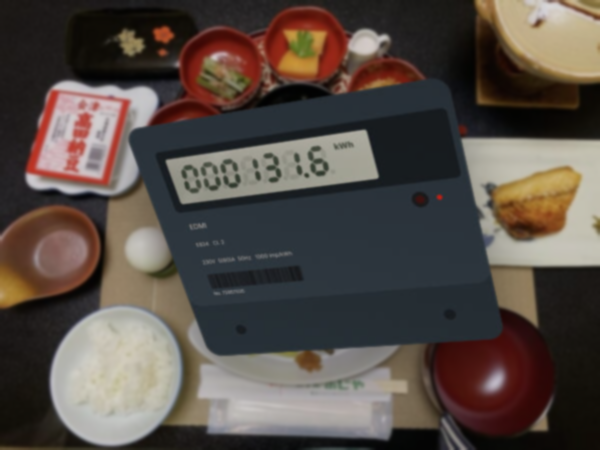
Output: 131.6,kWh
